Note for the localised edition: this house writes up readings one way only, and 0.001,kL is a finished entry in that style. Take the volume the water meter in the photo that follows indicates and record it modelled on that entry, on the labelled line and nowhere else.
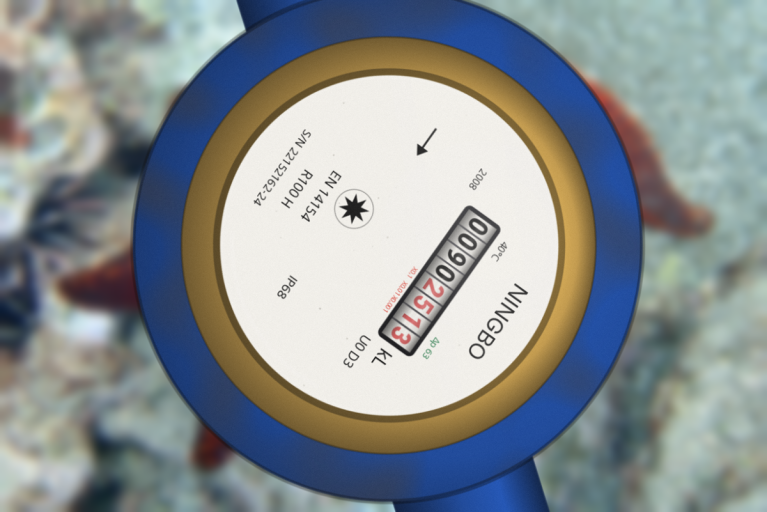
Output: 90.2513,kL
